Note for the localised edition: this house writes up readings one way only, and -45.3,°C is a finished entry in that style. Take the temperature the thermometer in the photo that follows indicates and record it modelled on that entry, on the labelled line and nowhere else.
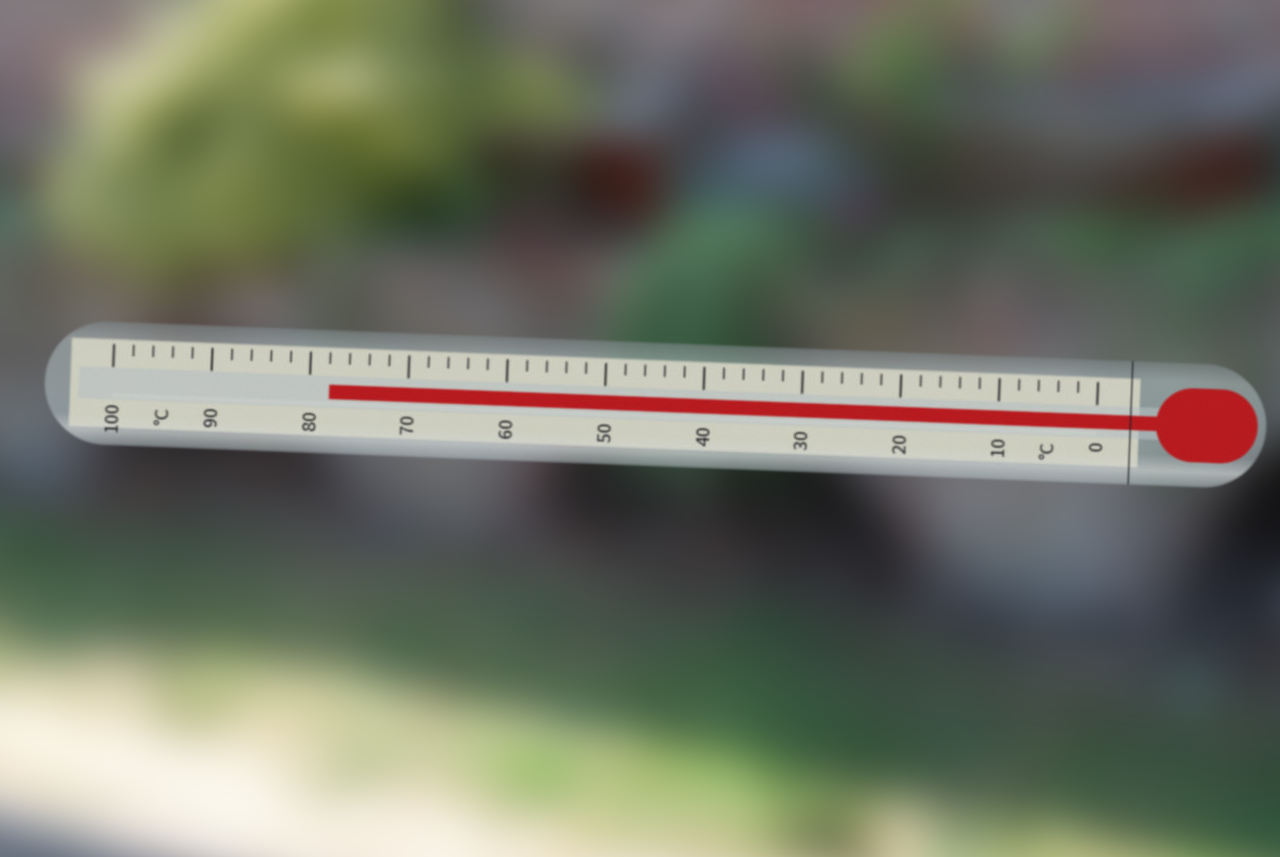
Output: 78,°C
